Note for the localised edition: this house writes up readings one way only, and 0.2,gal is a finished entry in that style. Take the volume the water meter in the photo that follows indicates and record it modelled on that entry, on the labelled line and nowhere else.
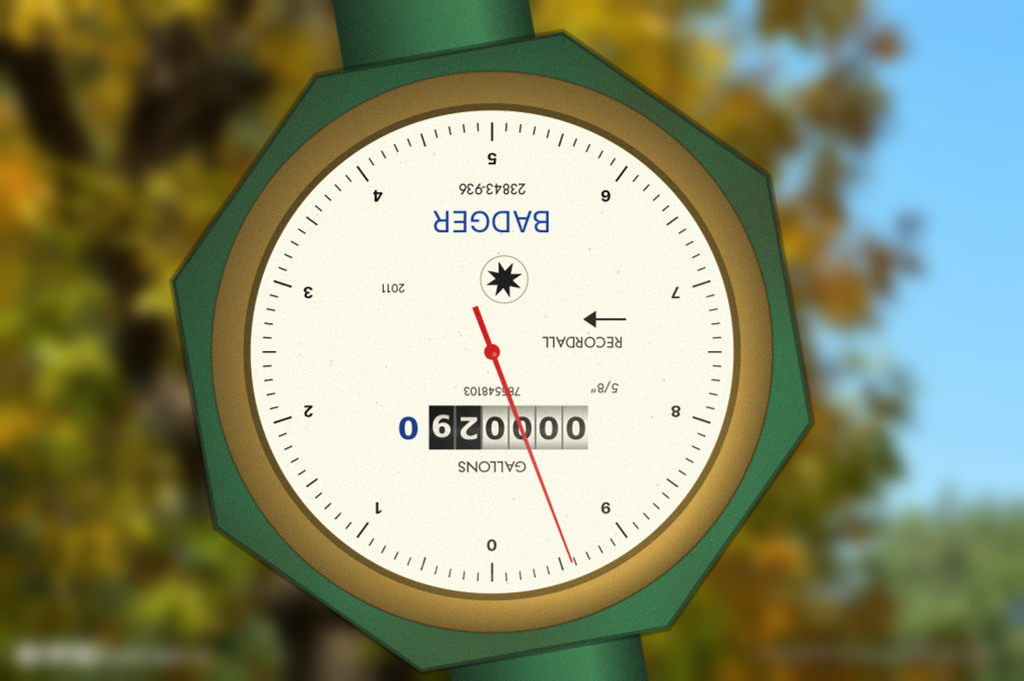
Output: 289.4,gal
